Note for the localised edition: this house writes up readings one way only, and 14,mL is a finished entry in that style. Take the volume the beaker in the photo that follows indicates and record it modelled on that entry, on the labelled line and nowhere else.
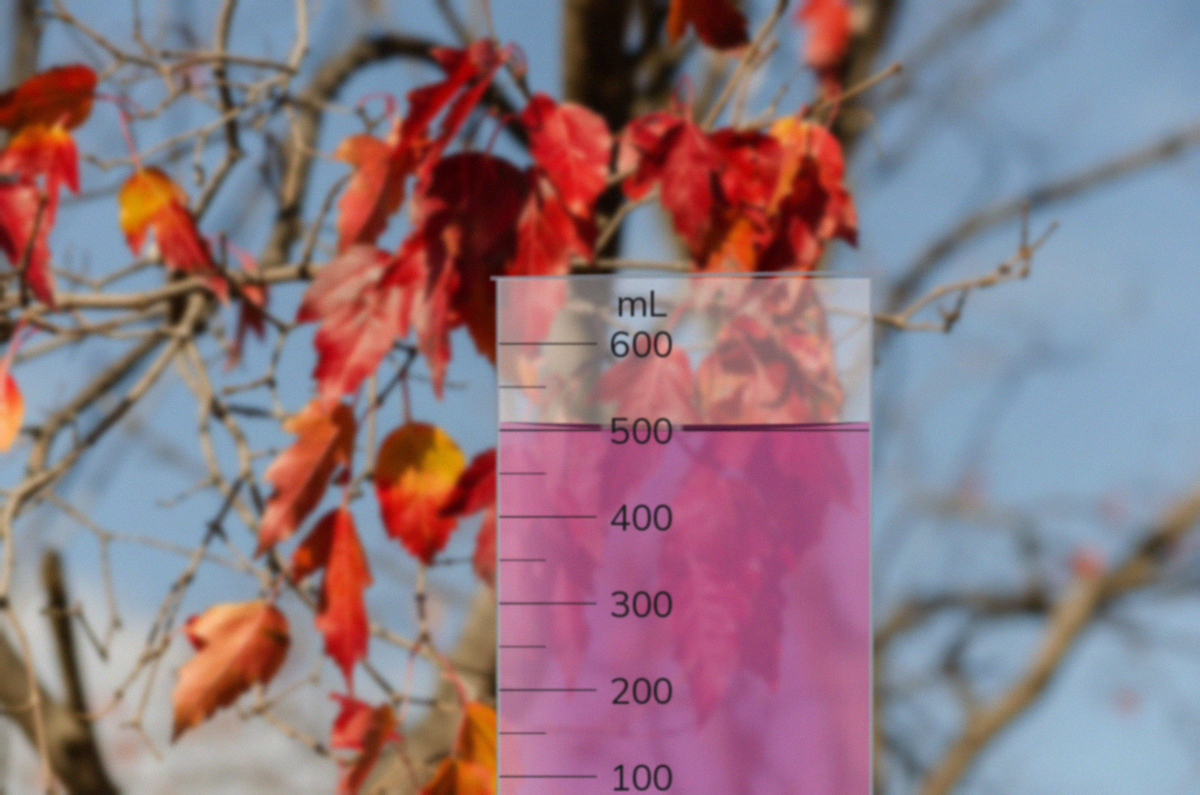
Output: 500,mL
